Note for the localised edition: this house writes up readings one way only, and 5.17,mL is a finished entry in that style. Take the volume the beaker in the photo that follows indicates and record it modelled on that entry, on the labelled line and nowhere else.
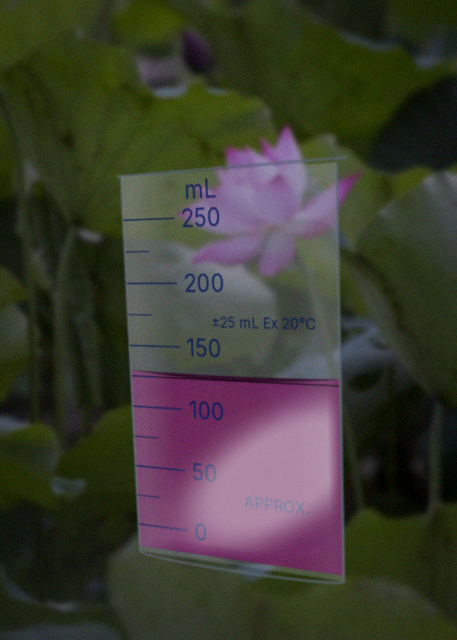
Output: 125,mL
